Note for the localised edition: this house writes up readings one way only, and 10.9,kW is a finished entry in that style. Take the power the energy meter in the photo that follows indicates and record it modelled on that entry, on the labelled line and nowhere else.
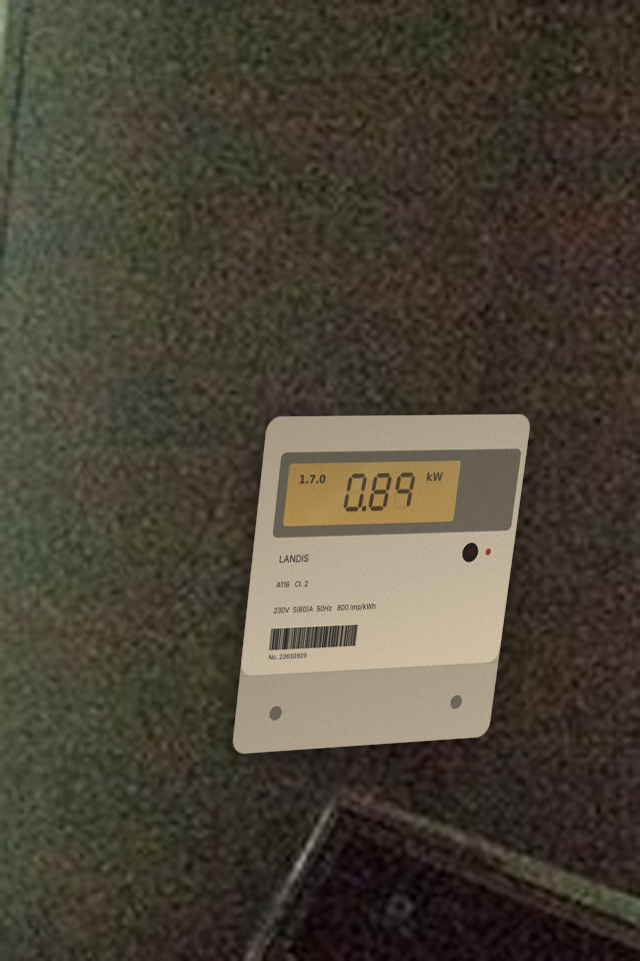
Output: 0.89,kW
